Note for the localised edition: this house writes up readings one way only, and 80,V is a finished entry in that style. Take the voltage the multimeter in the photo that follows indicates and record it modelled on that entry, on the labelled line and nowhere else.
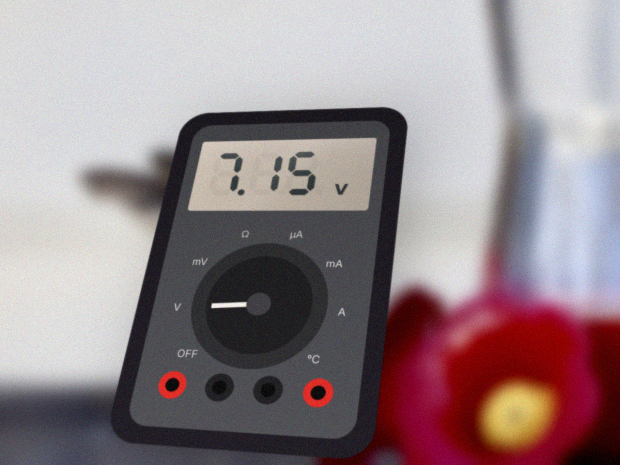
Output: 7.15,V
